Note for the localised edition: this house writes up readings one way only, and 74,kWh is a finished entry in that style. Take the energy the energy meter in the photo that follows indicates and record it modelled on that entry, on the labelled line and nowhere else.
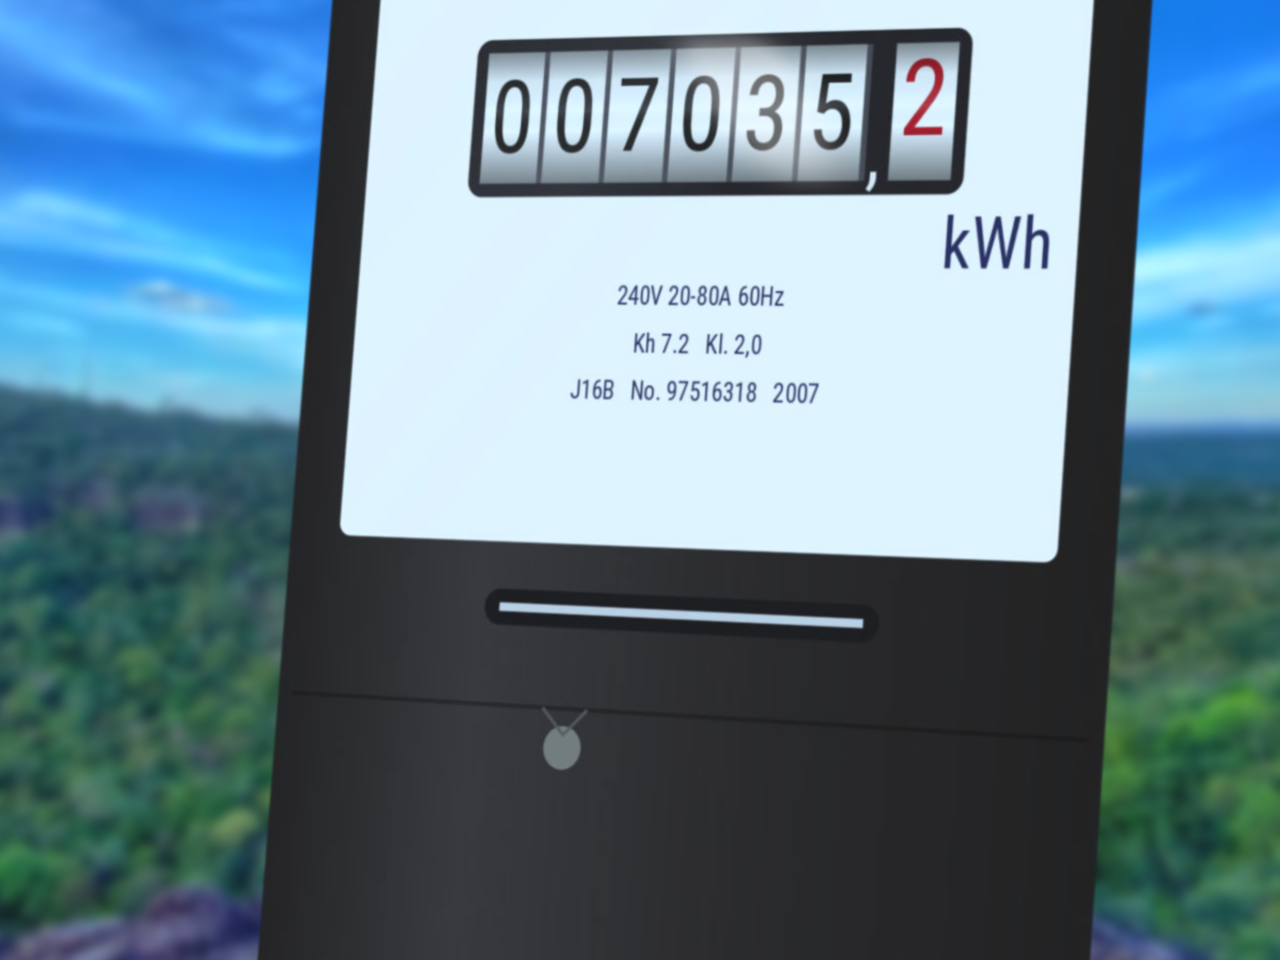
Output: 7035.2,kWh
